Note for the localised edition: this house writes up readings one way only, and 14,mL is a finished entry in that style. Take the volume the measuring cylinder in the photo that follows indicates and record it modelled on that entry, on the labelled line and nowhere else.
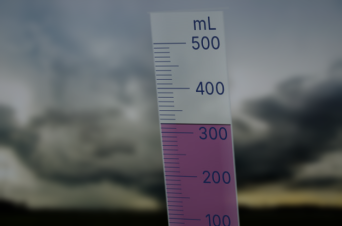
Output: 320,mL
